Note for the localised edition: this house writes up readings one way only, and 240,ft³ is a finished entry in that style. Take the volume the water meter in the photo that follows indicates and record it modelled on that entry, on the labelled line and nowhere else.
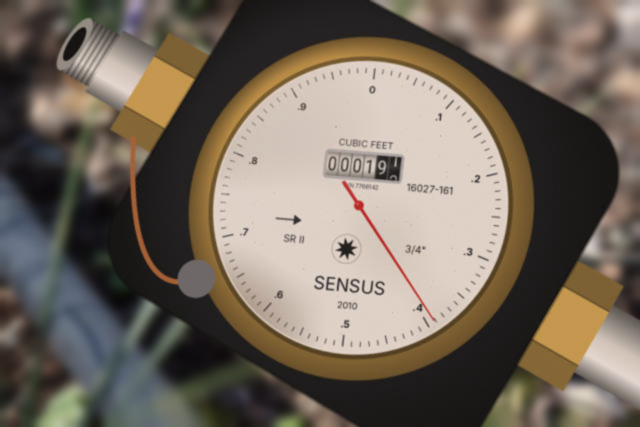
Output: 191.39,ft³
